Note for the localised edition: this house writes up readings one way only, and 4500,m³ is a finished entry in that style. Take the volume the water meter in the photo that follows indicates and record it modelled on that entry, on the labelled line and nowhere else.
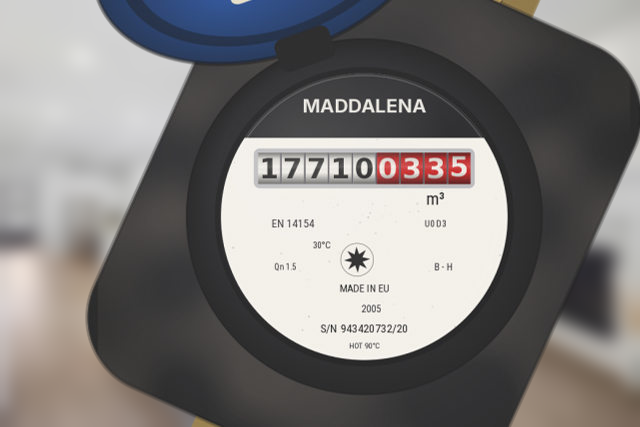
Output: 17710.0335,m³
